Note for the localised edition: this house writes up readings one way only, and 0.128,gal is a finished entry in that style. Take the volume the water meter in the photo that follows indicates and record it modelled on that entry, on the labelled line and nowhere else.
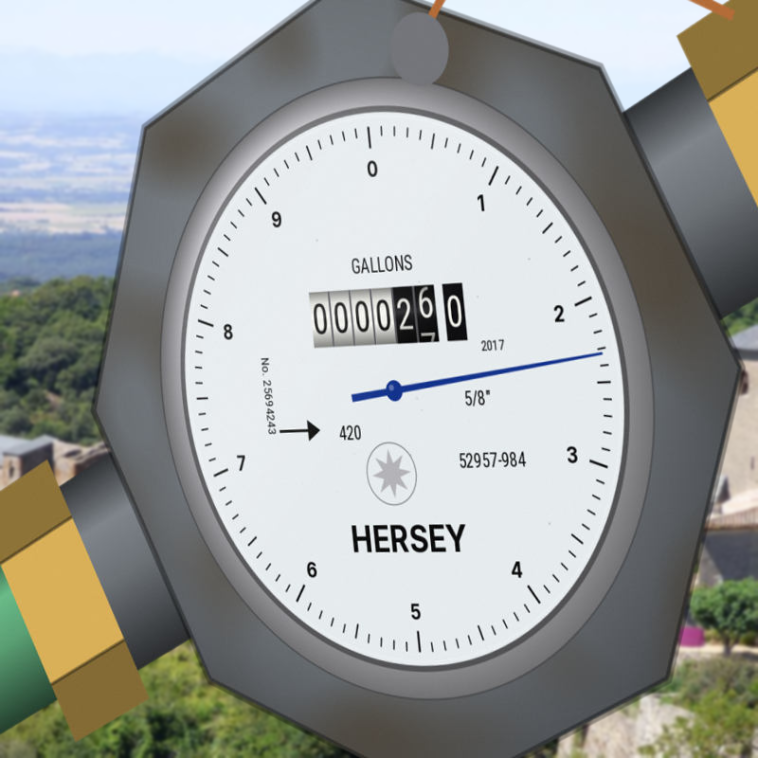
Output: 262.3,gal
